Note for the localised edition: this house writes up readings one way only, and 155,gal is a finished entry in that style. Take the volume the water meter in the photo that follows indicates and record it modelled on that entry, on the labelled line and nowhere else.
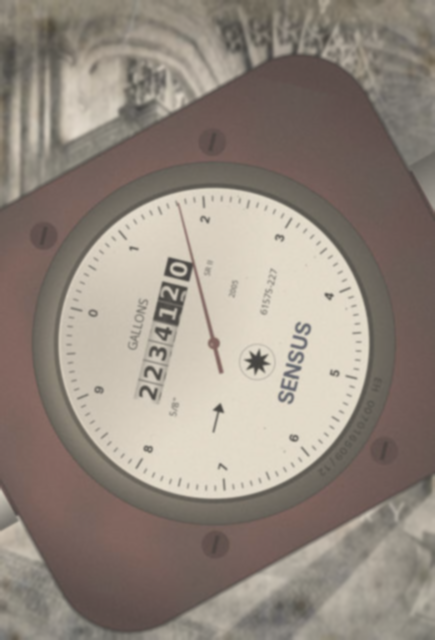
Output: 2234121.7,gal
